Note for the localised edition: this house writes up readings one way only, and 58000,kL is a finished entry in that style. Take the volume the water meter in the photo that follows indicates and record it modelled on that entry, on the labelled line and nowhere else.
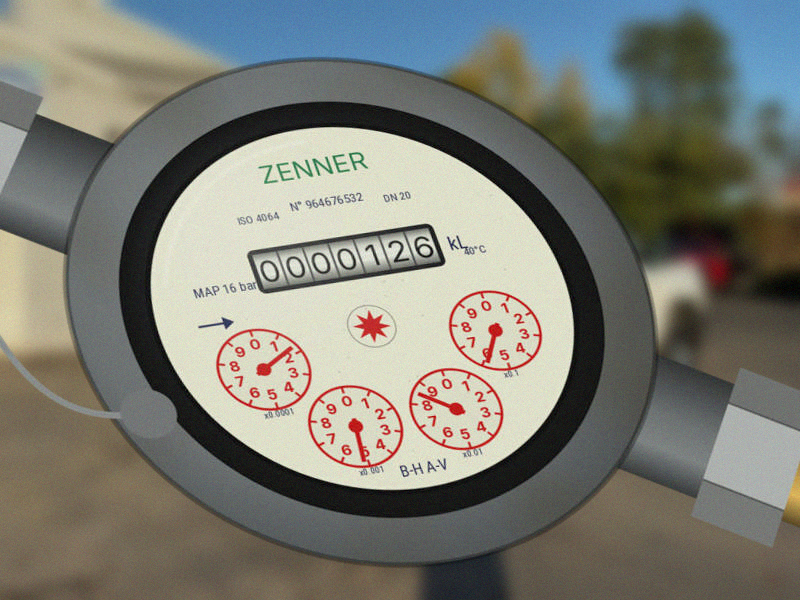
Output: 126.5851,kL
